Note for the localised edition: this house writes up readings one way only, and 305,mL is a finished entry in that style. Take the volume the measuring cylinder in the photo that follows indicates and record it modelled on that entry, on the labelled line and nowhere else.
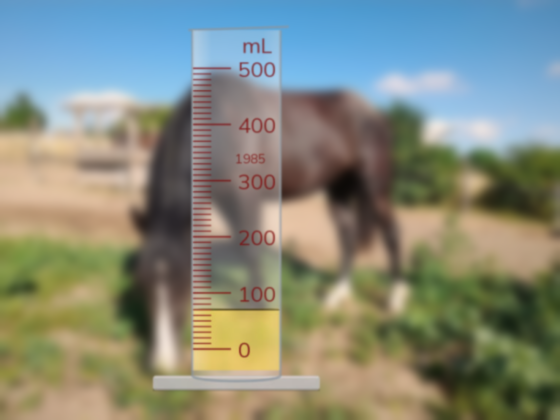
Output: 70,mL
